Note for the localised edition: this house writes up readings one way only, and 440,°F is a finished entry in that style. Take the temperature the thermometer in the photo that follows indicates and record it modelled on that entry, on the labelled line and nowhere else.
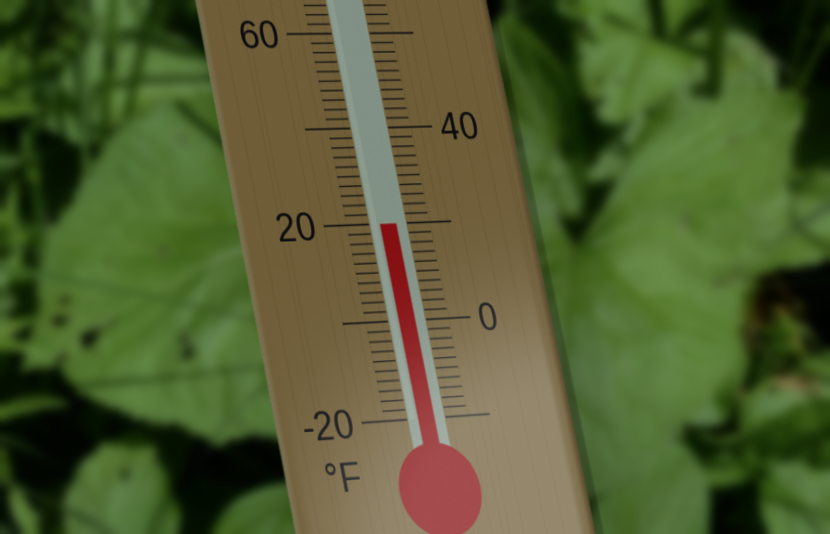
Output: 20,°F
